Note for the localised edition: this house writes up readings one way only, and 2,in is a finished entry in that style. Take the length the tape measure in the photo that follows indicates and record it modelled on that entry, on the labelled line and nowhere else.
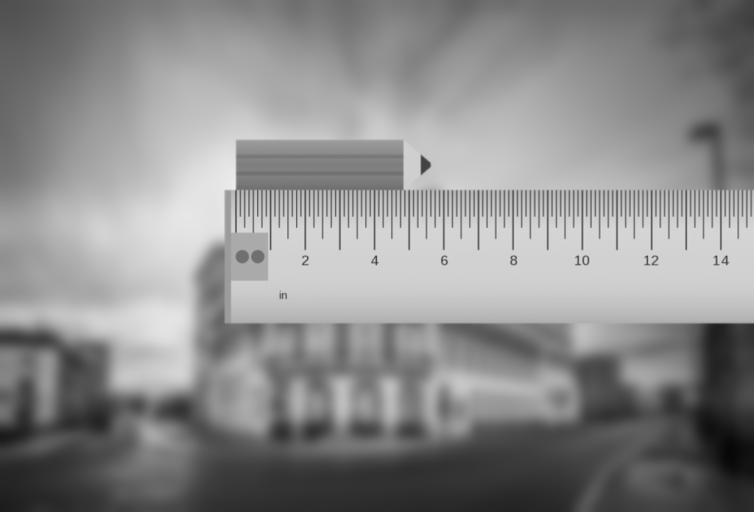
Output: 5.625,in
